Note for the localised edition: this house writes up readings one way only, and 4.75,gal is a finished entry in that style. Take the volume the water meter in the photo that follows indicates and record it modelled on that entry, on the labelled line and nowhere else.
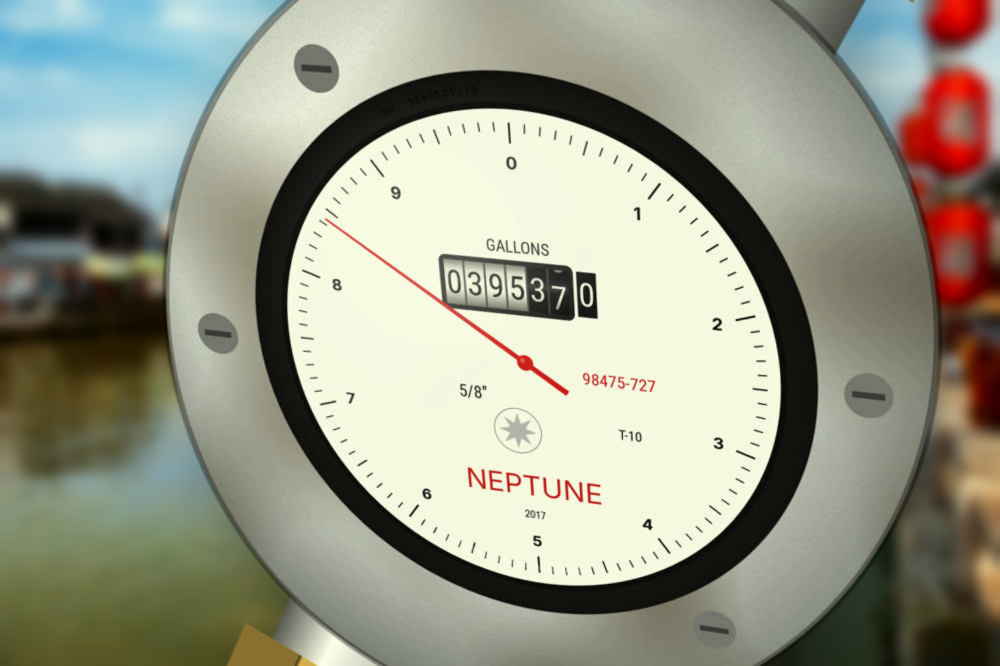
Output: 395368.4,gal
